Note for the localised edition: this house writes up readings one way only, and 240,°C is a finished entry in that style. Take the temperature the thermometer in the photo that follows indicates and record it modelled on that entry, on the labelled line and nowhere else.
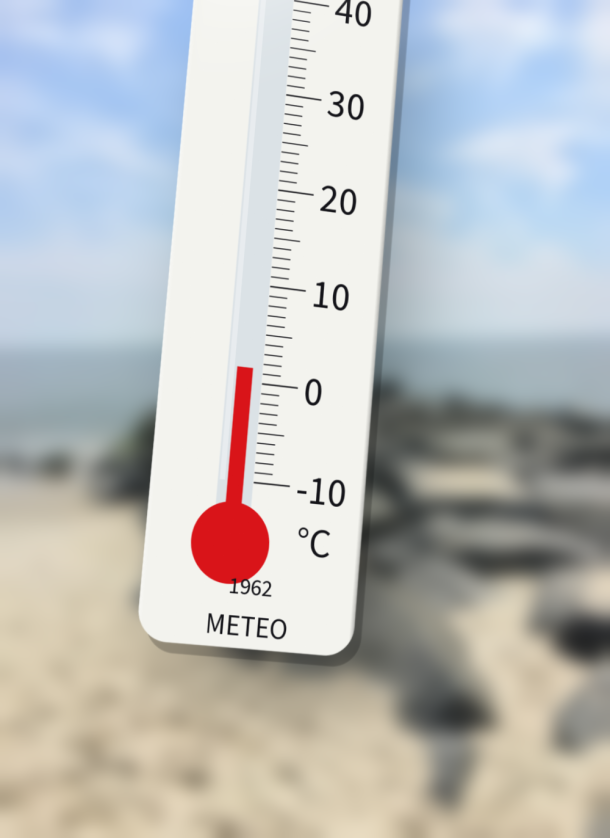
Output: 1.5,°C
